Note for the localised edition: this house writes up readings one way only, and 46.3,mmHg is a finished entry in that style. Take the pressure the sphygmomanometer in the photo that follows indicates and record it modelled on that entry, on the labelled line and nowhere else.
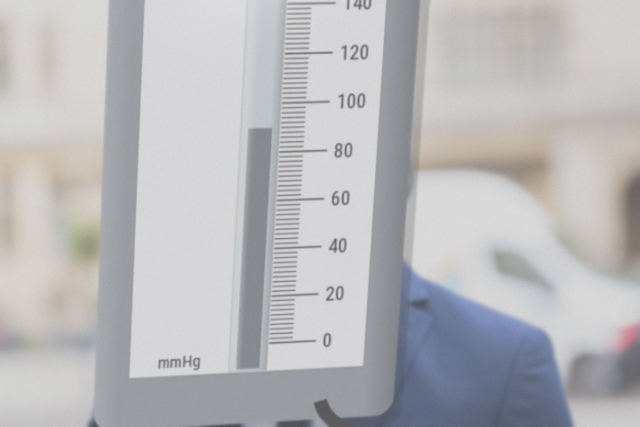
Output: 90,mmHg
